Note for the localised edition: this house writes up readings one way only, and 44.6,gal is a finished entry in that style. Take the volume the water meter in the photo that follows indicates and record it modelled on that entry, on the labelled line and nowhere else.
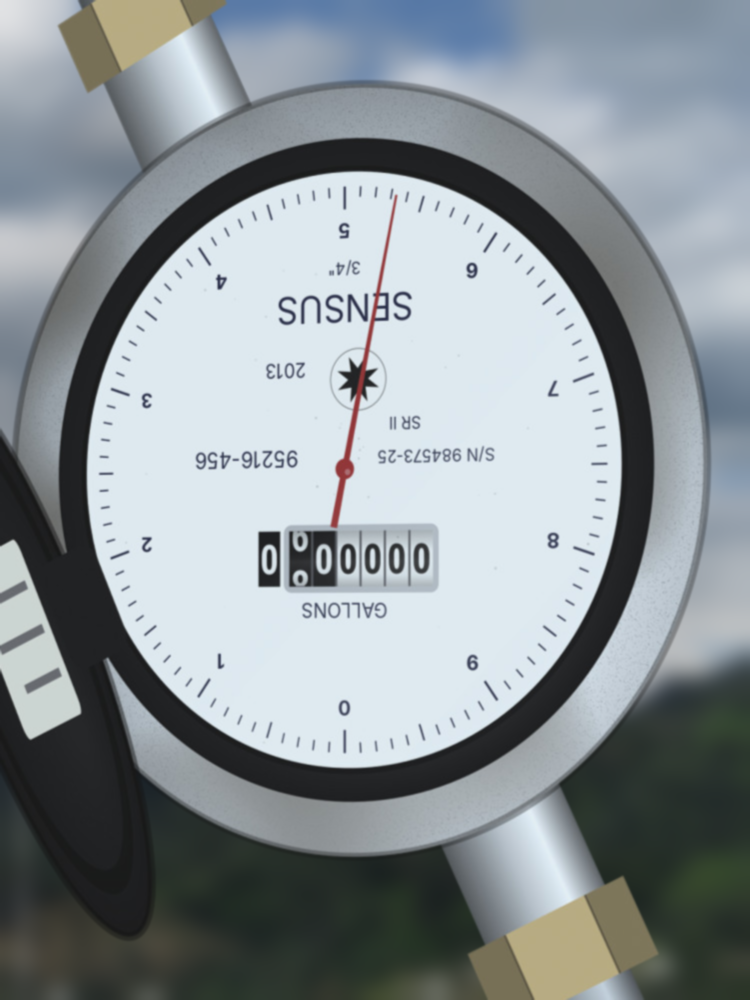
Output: 85.3,gal
